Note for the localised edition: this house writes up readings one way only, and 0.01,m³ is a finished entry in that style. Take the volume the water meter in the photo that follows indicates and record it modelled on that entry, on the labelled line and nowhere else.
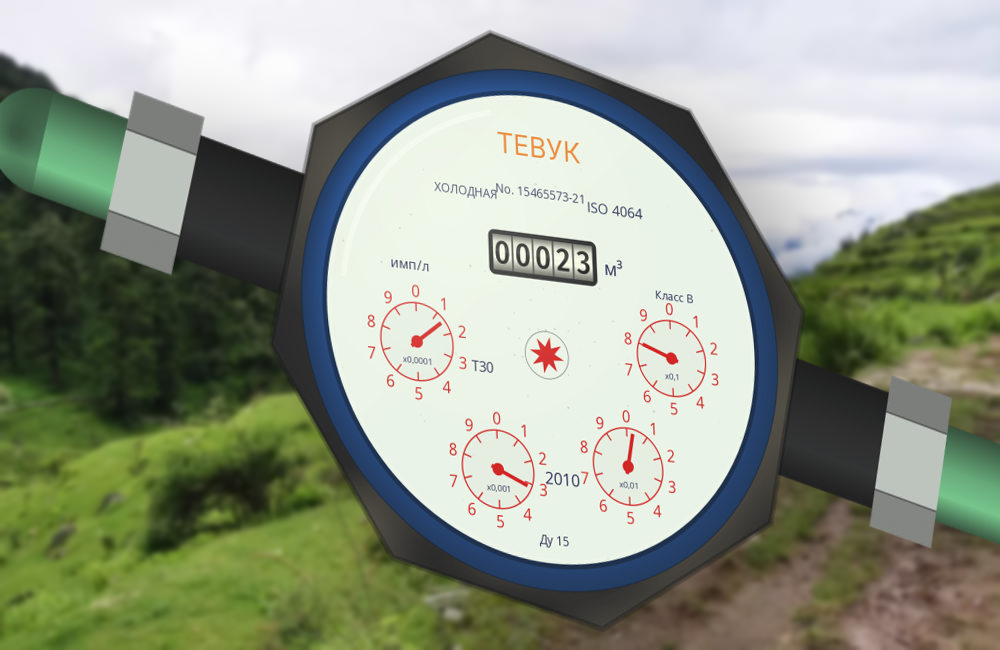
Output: 23.8031,m³
